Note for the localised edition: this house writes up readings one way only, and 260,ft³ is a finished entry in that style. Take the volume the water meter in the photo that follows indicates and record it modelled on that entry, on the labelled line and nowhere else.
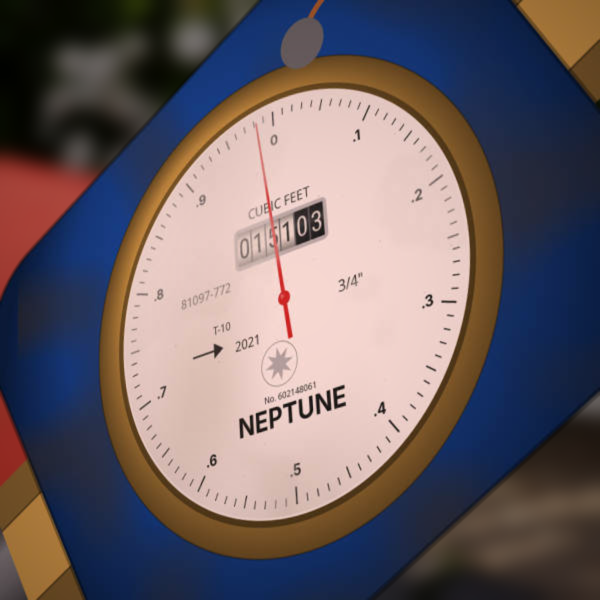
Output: 15102.98,ft³
